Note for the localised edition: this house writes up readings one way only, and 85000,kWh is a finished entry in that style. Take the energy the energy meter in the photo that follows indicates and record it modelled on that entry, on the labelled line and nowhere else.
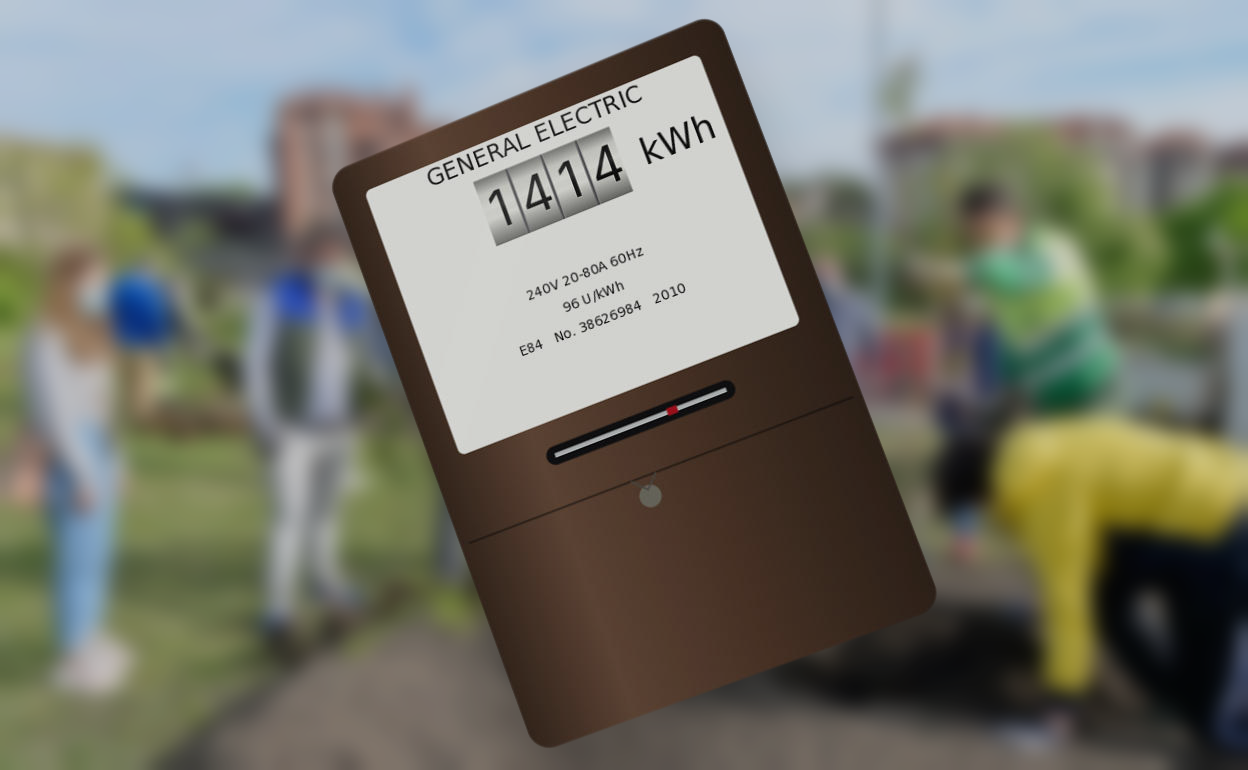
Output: 1414,kWh
